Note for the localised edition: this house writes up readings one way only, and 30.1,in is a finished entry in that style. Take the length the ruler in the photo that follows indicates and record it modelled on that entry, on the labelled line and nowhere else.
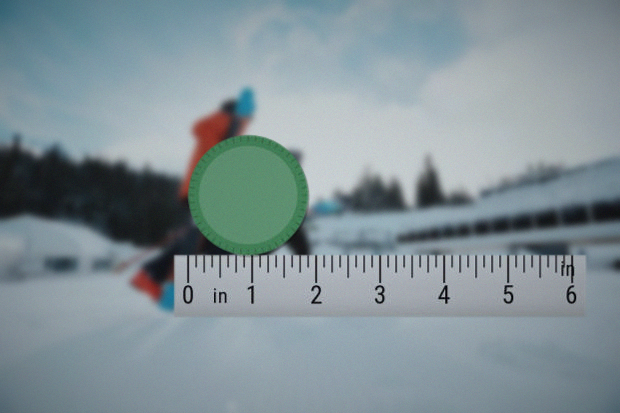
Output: 1.875,in
